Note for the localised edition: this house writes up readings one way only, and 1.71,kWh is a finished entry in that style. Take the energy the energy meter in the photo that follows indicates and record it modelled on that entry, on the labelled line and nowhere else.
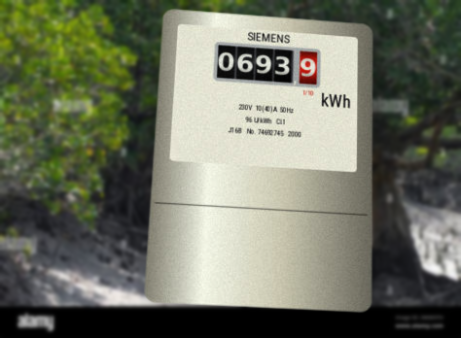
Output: 693.9,kWh
